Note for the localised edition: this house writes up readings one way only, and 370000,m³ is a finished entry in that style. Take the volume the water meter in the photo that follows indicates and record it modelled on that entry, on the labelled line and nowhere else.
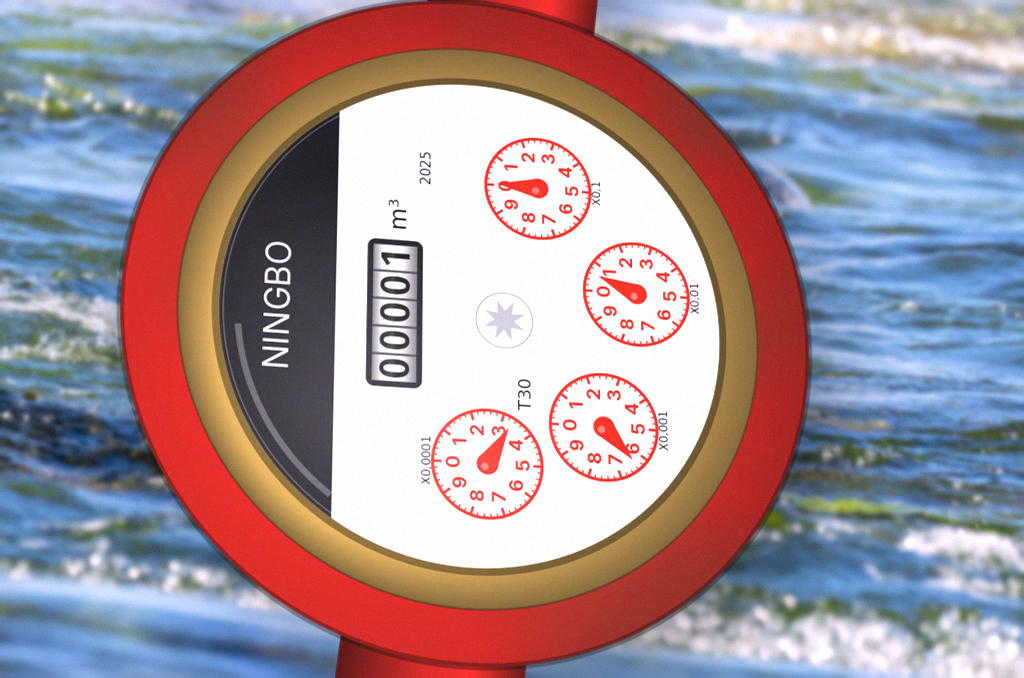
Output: 1.0063,m³
